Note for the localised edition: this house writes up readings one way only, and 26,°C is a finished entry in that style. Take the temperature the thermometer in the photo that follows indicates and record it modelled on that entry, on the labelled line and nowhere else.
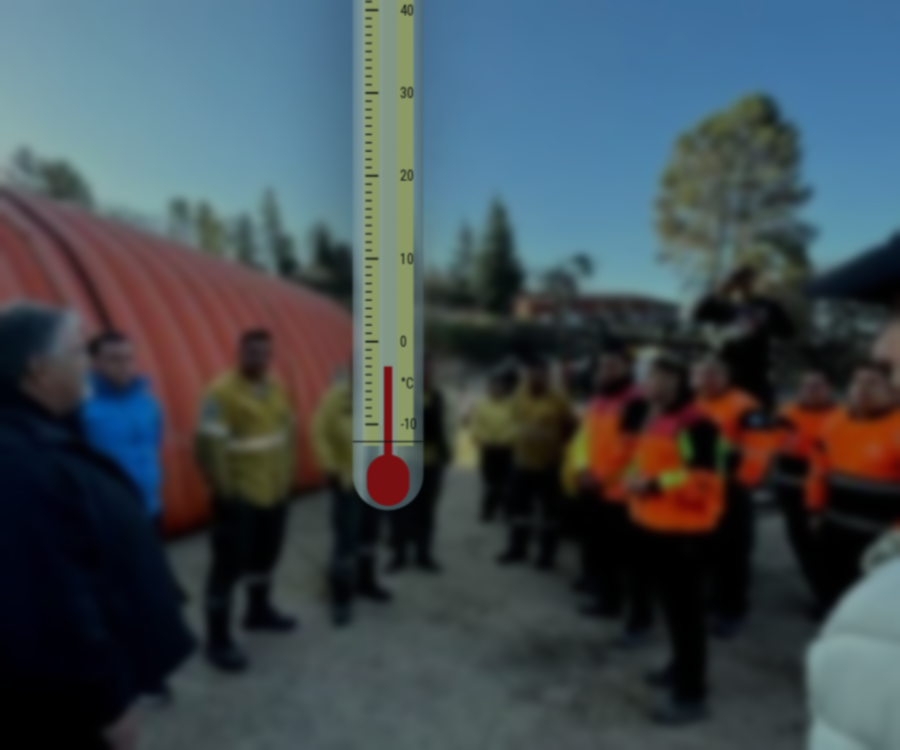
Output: -3,°C
